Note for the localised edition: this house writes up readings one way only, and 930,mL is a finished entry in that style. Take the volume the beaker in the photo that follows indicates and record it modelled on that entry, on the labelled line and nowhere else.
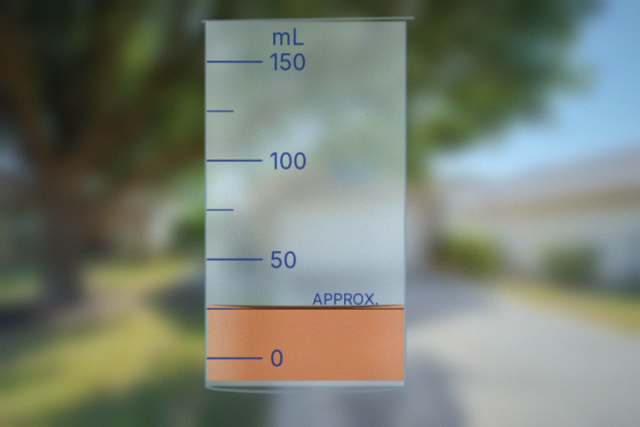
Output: 25,mL
